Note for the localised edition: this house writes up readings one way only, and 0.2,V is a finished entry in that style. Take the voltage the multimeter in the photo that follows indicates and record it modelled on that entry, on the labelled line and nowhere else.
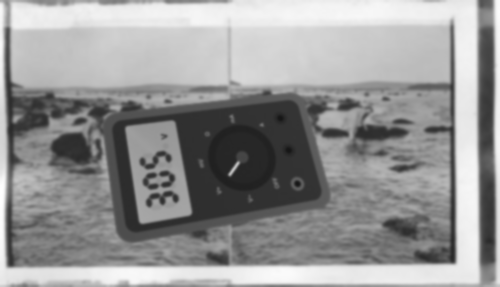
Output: 305,V
